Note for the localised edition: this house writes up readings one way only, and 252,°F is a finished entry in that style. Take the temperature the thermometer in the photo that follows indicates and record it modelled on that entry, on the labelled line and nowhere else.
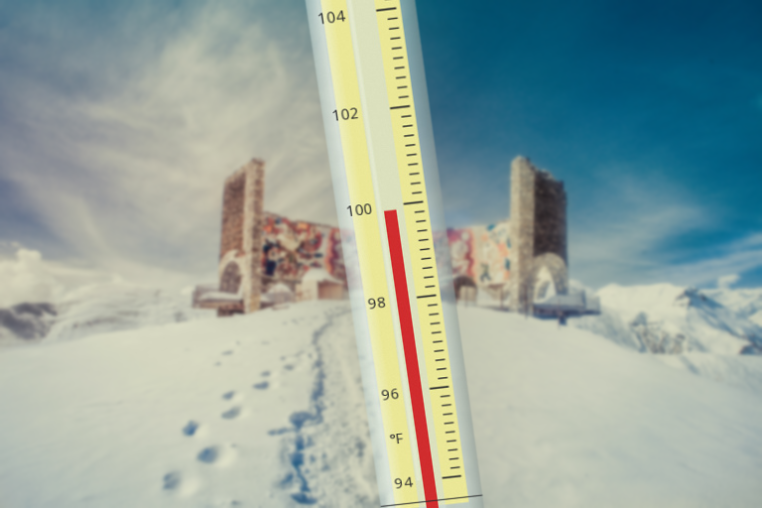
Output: 99.9,°F
